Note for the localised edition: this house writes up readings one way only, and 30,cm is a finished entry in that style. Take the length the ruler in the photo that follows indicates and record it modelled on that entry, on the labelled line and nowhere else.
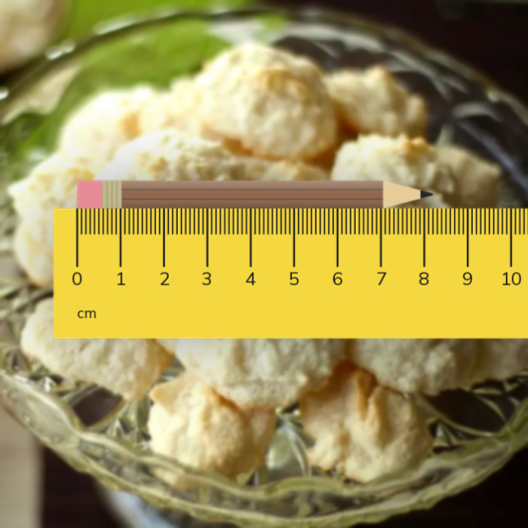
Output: 8.2,cm
